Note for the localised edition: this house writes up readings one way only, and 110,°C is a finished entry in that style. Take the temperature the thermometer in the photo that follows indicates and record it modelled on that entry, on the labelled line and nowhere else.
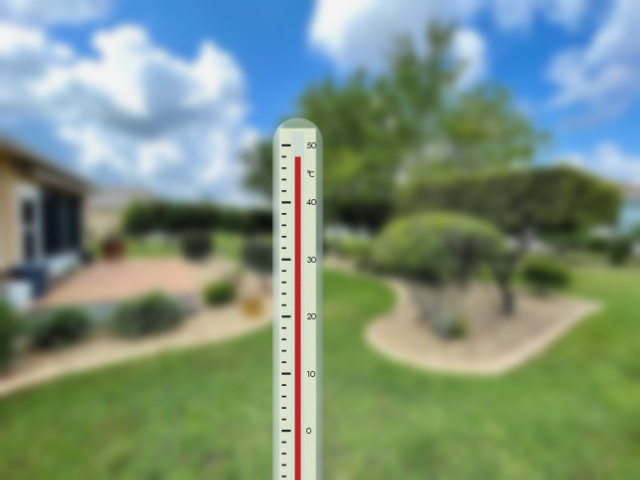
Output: 48,°C
